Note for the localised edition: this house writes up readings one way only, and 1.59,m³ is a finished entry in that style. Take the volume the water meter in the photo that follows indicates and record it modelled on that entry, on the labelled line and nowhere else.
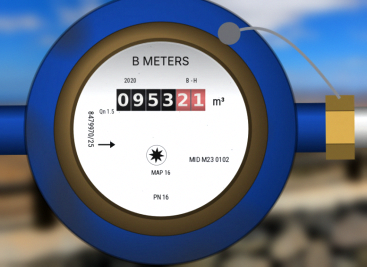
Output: 953.21,m³
